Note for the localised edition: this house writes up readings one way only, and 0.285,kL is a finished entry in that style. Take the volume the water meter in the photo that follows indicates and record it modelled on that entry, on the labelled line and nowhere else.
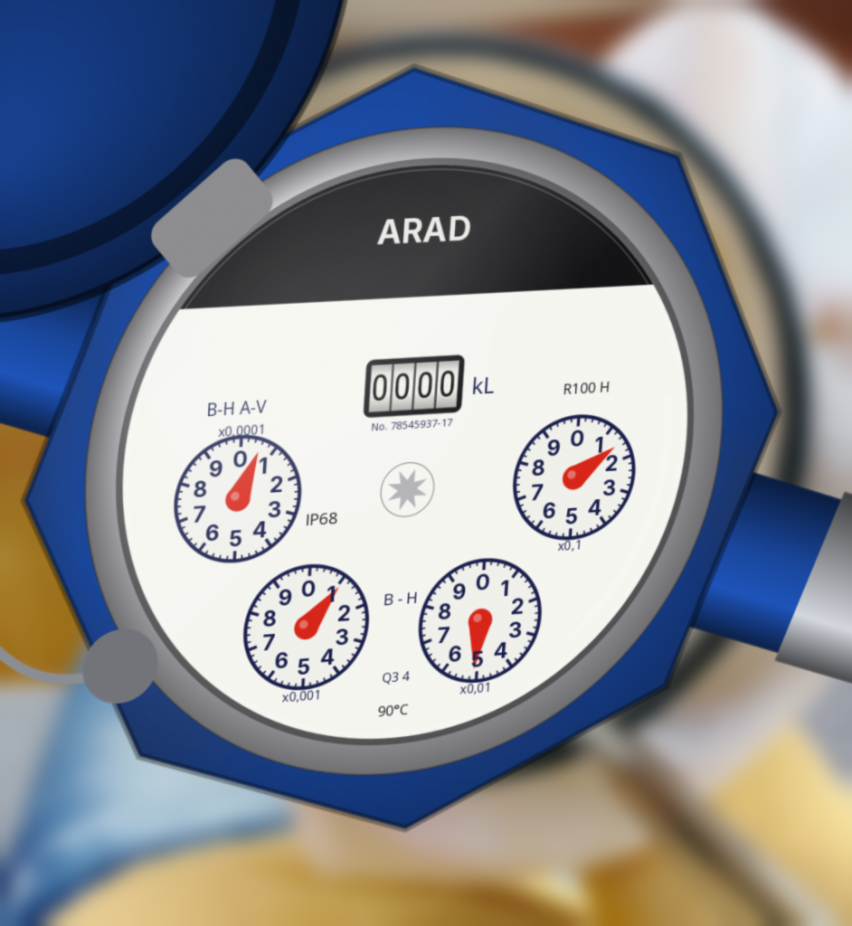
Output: 0.1510,kL
